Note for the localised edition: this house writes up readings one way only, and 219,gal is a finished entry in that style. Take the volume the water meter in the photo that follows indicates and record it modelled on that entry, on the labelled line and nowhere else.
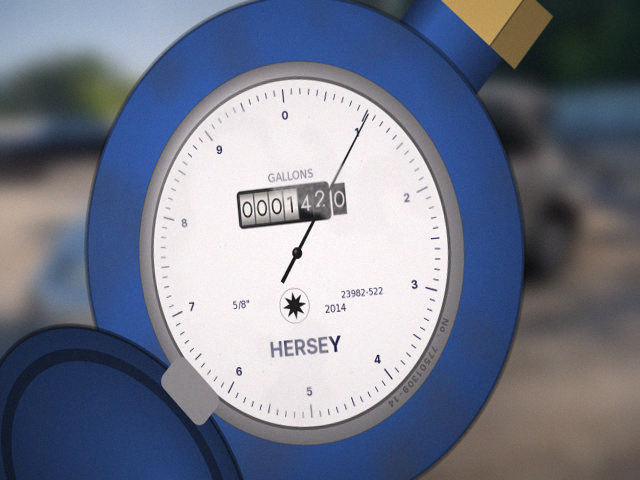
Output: 1421.0,gal
